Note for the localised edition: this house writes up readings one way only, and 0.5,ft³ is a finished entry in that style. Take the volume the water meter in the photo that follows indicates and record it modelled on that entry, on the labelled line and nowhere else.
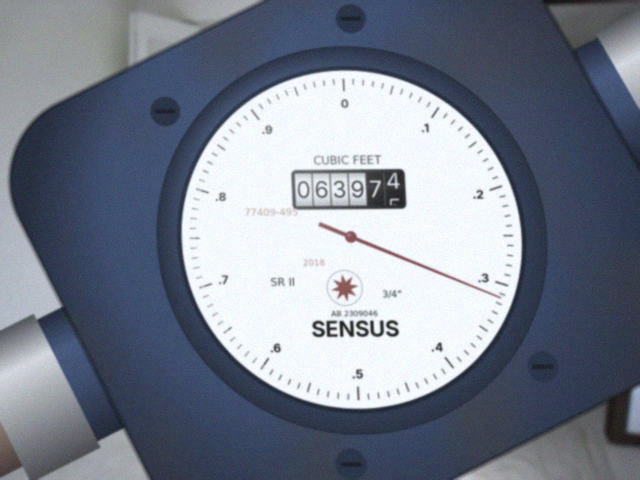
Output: 63974.31,ft³
